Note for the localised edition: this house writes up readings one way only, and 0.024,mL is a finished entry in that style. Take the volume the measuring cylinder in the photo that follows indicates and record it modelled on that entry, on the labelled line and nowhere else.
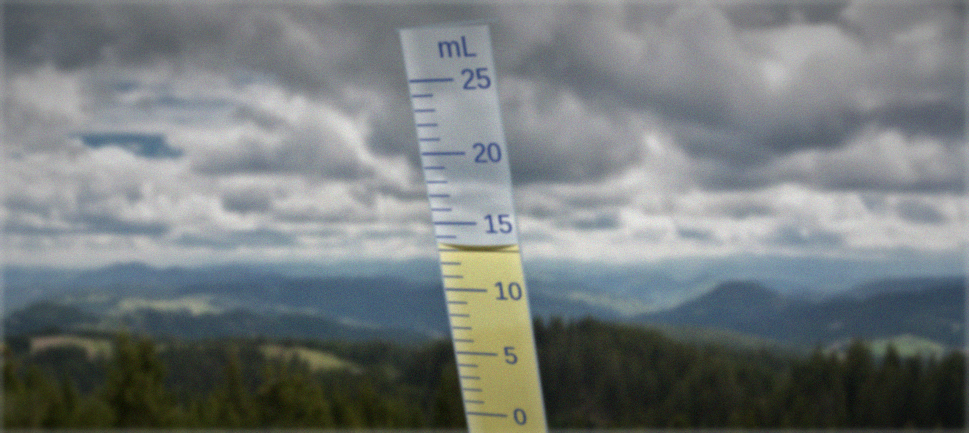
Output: 13,mL
